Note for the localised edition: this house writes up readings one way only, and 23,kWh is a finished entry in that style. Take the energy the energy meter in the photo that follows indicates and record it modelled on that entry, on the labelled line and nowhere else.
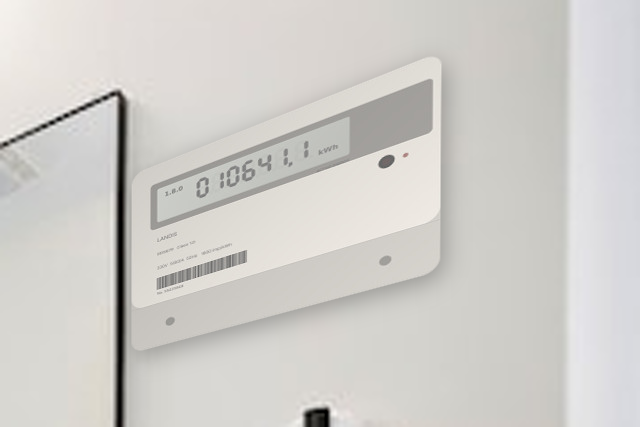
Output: 10641.1,kWh
